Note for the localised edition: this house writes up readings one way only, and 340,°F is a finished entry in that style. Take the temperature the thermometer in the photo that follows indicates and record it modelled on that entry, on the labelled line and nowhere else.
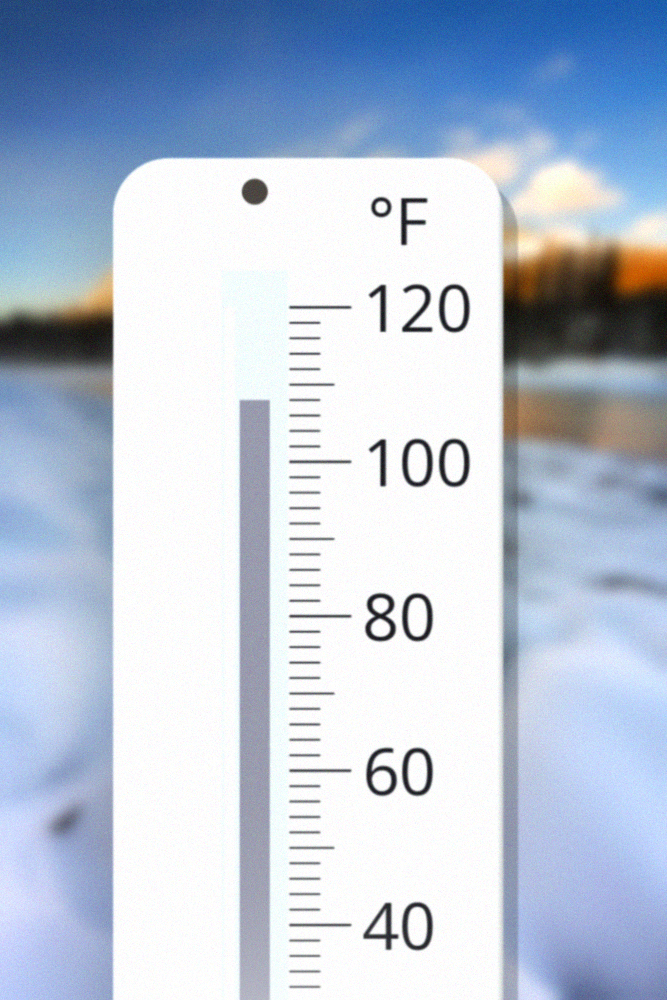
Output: 108,°F
